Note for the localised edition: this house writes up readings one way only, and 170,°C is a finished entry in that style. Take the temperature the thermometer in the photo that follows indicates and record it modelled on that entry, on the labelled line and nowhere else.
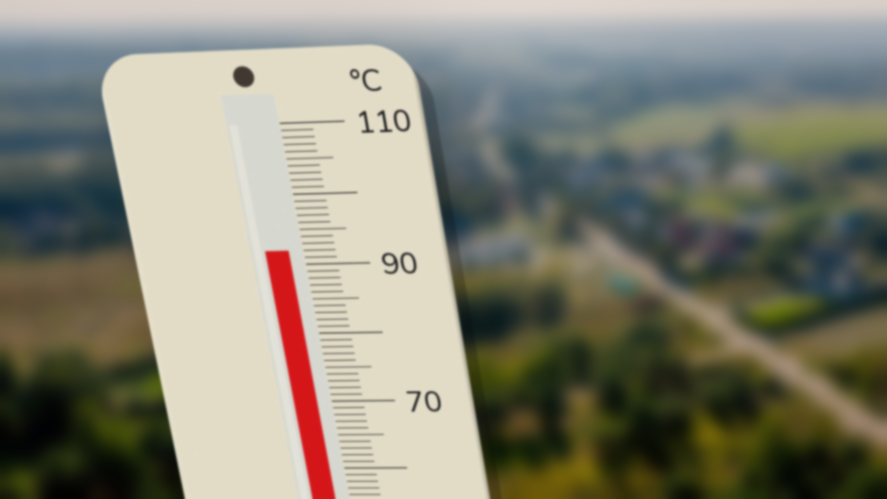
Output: 92,°C
